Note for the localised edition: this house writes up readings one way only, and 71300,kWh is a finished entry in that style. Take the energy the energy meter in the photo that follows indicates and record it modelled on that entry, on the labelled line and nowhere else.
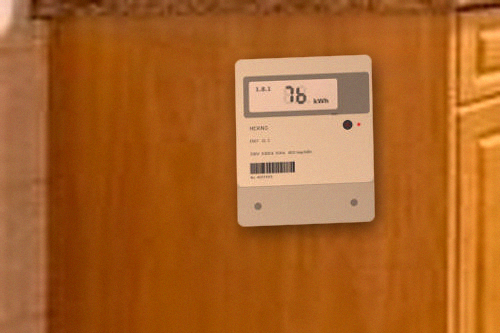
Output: 76,kWh
